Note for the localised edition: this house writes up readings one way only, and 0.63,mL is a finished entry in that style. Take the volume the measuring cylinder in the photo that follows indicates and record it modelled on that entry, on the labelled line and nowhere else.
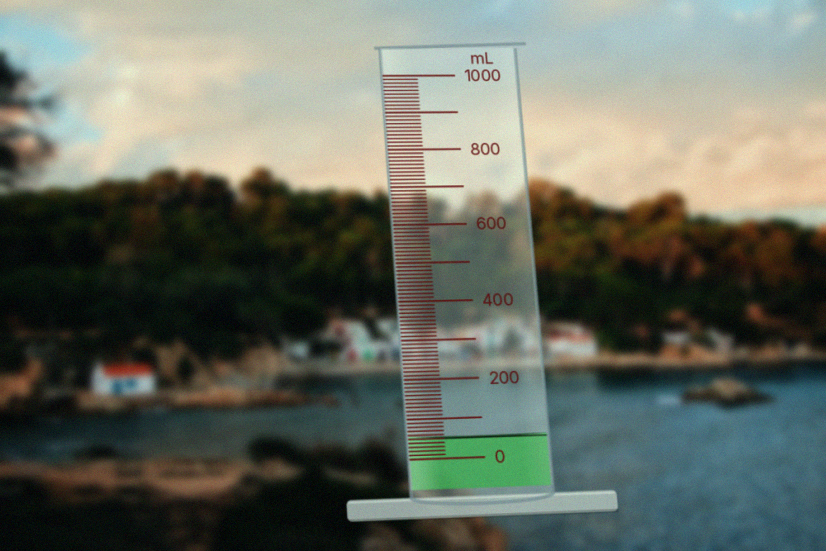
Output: 50,mL
